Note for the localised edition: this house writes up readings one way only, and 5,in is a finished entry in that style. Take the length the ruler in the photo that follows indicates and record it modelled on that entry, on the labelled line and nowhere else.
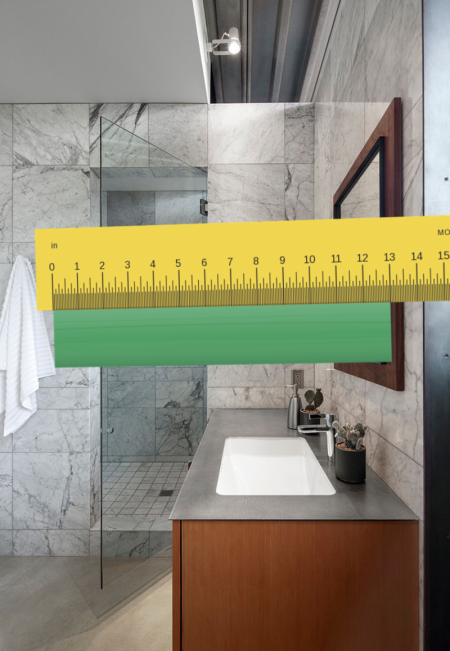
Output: 13,in
